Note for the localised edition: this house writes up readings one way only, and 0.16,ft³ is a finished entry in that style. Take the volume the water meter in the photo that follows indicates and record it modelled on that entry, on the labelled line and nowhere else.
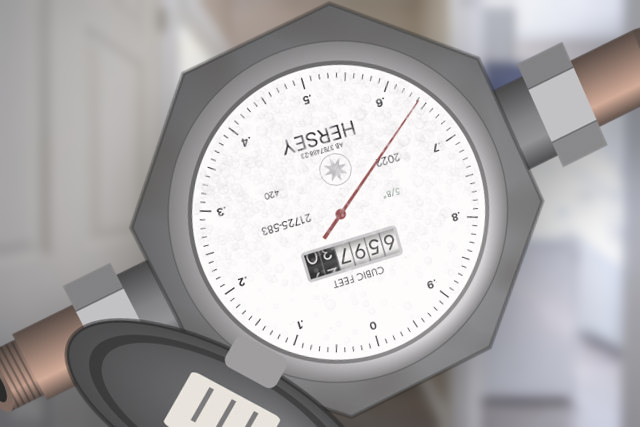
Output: 659729.64,ft³
